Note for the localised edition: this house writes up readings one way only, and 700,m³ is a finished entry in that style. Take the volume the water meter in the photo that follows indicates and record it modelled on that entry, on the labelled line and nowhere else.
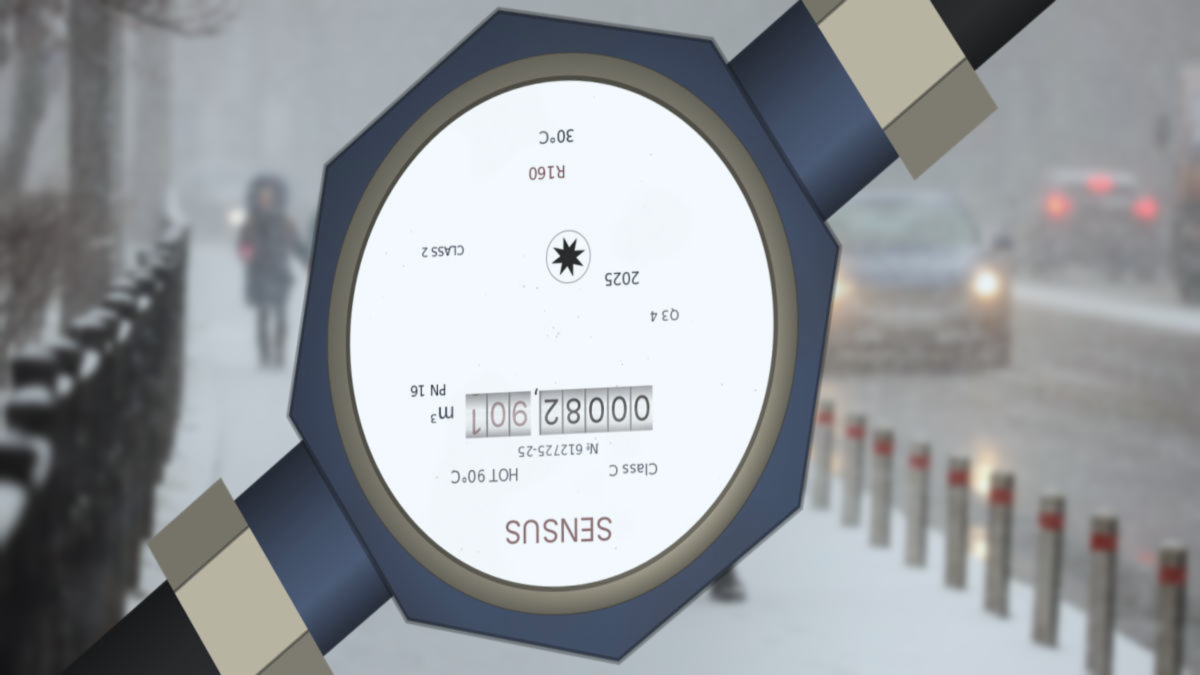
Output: 82.901,m³
